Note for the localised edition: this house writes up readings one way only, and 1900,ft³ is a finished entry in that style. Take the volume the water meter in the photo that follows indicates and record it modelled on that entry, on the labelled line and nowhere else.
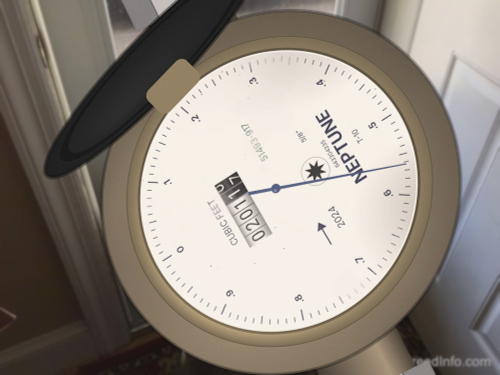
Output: 20116.56,ft³
